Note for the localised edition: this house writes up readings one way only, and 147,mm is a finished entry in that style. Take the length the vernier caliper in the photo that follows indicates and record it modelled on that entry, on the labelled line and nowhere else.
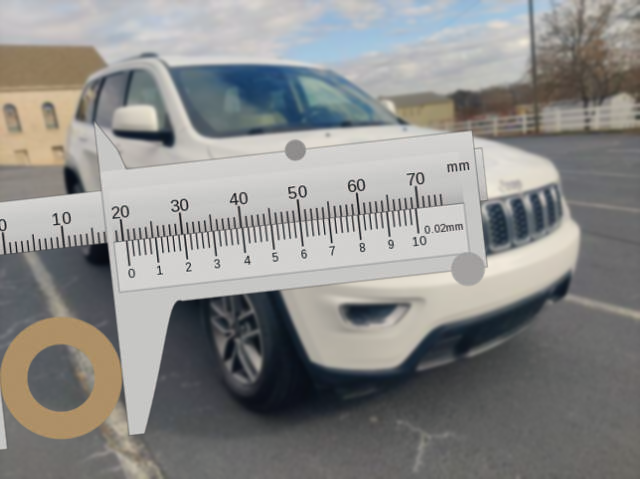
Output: 20.6,mm
